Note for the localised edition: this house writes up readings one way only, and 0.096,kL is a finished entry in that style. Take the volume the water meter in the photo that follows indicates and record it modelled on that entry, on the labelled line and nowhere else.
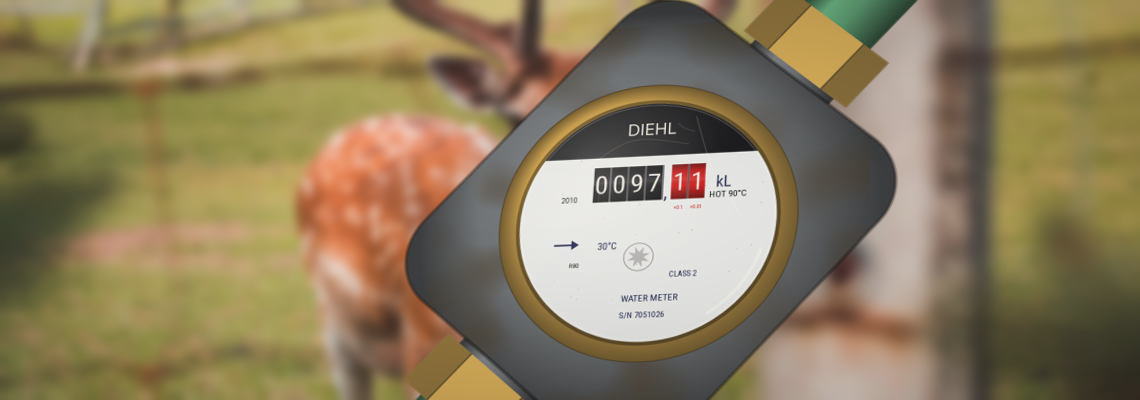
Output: 97.11,kL
